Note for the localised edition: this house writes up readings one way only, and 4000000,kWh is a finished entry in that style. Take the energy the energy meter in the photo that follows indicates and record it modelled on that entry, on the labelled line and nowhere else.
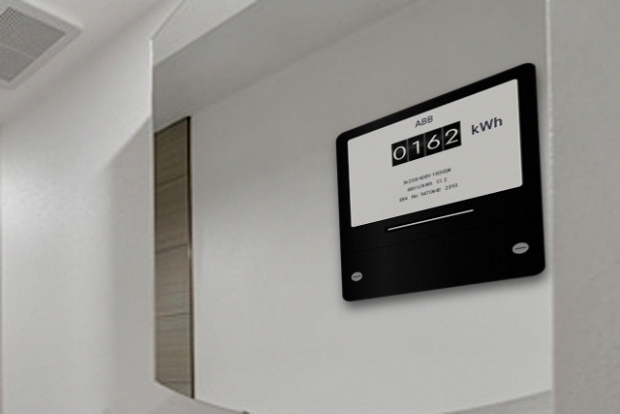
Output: 162,kWh
